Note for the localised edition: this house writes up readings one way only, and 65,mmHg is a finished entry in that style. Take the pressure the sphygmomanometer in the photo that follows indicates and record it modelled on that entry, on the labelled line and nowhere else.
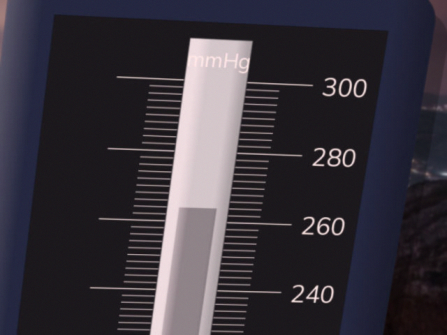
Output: 264,mmHg
